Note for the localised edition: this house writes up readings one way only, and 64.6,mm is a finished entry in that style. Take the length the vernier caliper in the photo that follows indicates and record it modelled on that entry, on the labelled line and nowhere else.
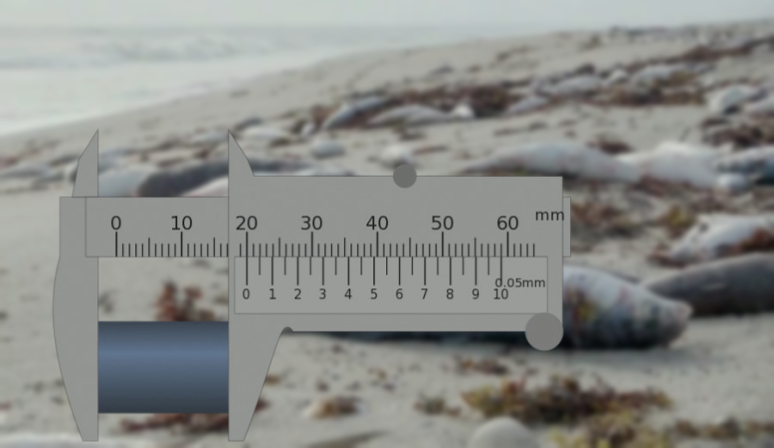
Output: 20.0,mm
